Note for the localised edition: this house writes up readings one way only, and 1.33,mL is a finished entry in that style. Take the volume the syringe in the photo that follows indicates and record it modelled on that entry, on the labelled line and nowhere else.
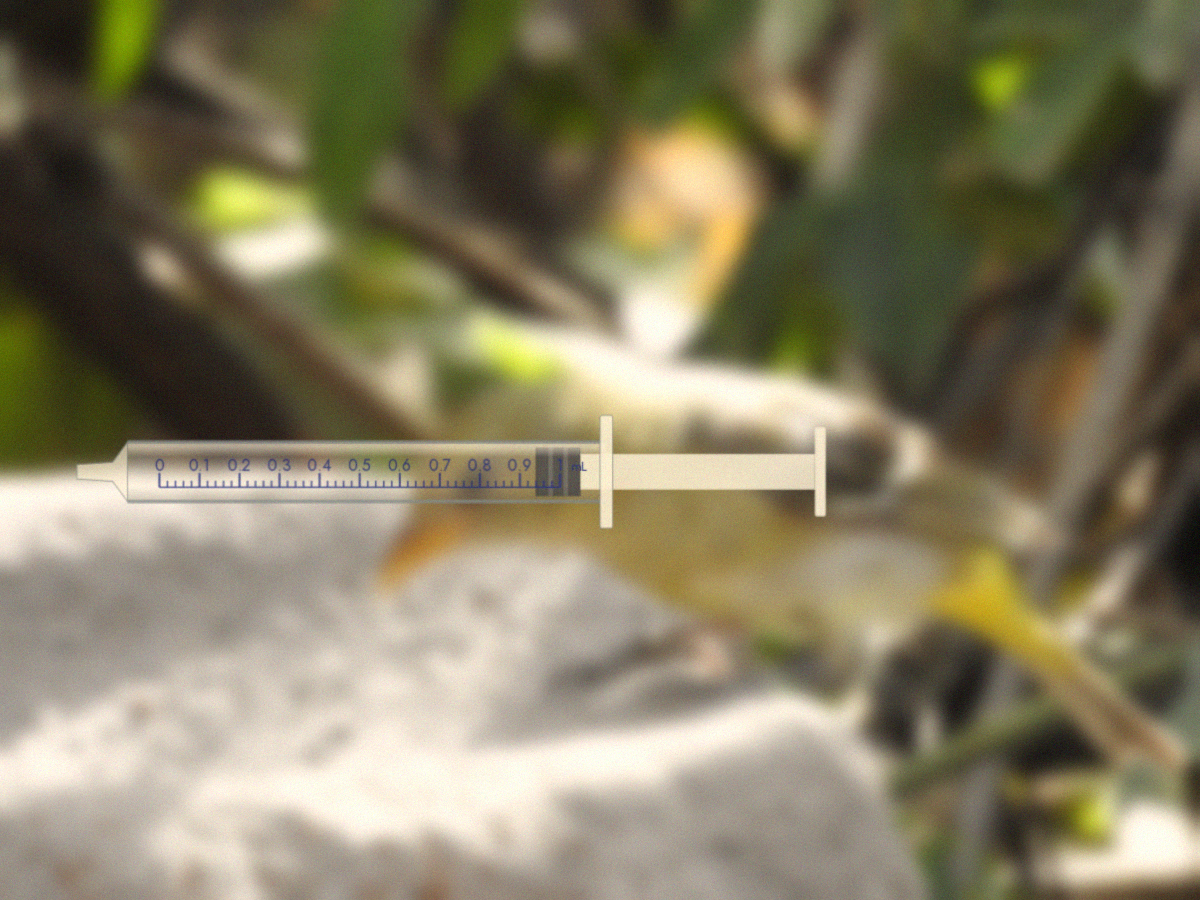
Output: 0.94,mL
